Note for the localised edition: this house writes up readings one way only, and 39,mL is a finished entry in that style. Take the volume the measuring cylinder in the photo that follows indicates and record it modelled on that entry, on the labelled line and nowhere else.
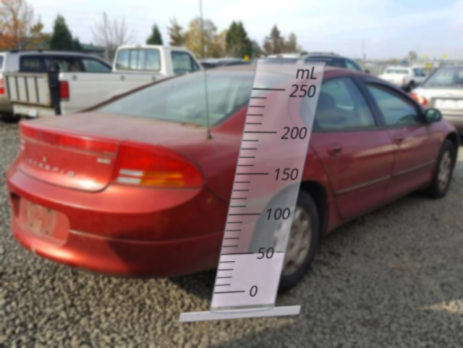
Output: 50,mL
